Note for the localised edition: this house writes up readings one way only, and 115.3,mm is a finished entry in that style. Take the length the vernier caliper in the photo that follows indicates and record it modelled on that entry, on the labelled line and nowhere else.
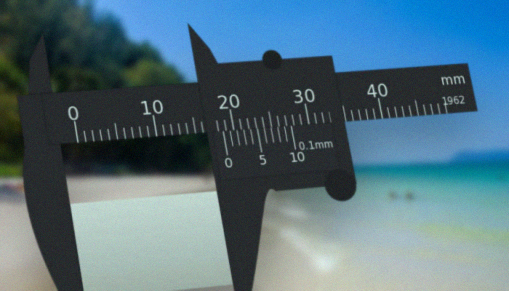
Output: 18.6,mm
